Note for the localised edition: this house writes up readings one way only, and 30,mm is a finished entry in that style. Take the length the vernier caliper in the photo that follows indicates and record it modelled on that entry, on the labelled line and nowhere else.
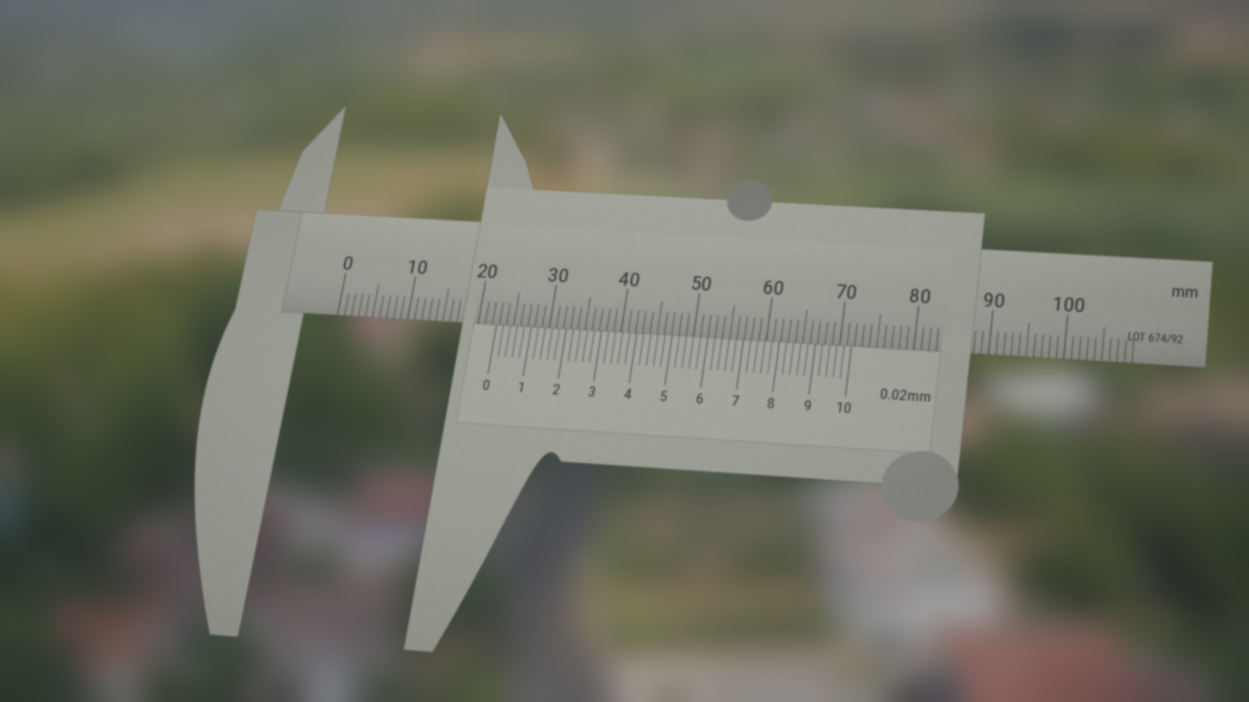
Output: 22.6,mm
